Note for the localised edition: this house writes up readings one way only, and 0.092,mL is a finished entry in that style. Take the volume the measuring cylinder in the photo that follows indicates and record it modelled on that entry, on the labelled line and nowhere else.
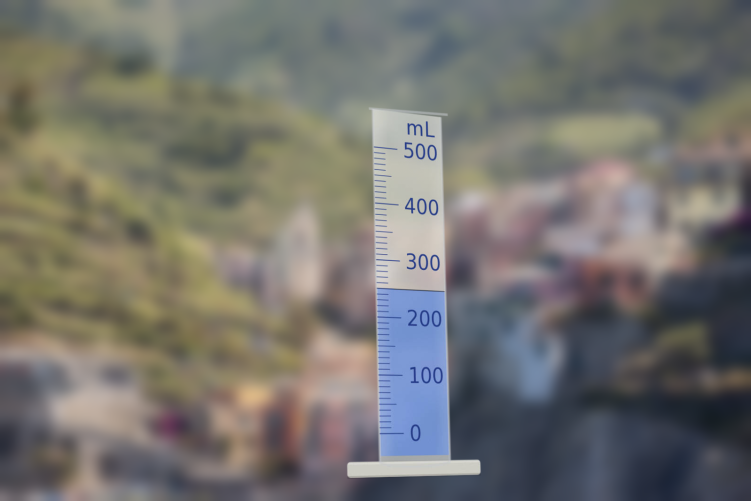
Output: 250,mL
